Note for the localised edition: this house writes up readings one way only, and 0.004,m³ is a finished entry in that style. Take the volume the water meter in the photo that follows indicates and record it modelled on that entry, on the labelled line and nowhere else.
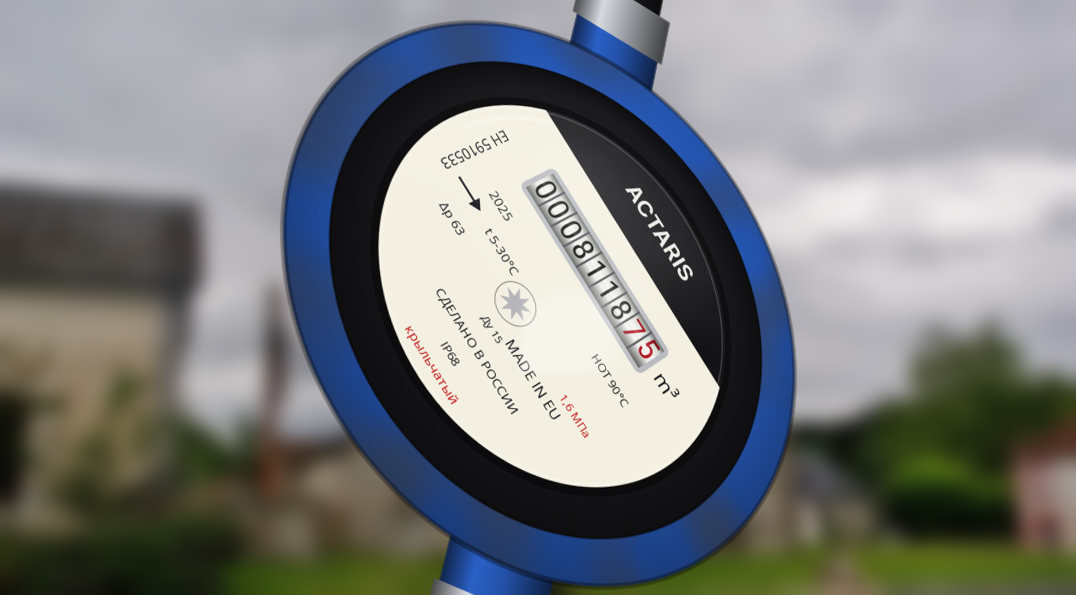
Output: 8118.75,m³
